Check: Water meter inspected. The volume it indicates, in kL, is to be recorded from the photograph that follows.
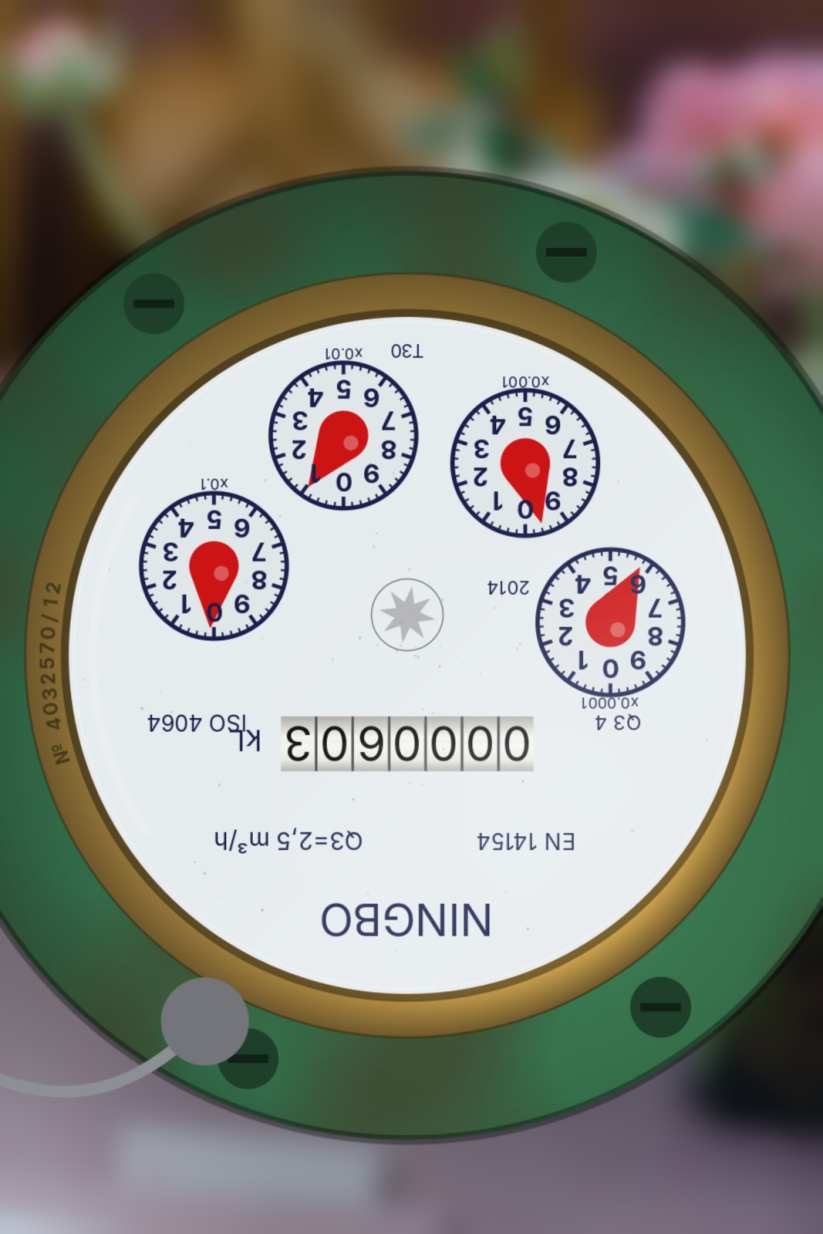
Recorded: 603.0095 kL
